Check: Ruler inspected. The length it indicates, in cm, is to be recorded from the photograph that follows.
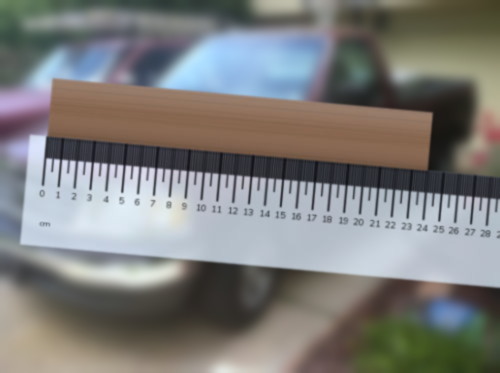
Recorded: 24 cm
